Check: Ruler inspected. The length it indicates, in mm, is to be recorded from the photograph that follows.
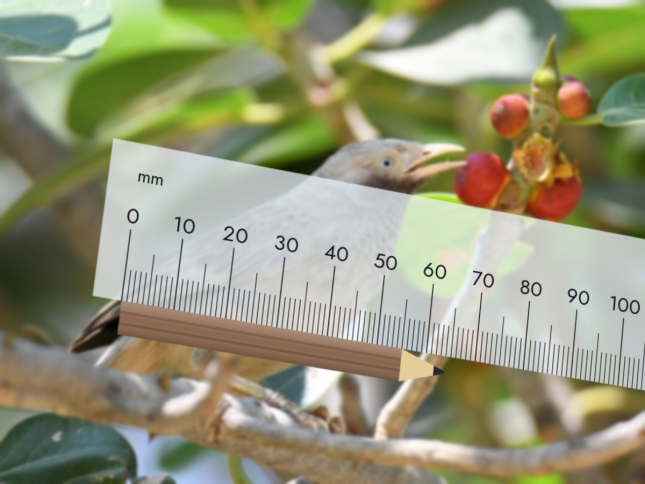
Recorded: 64 mm
